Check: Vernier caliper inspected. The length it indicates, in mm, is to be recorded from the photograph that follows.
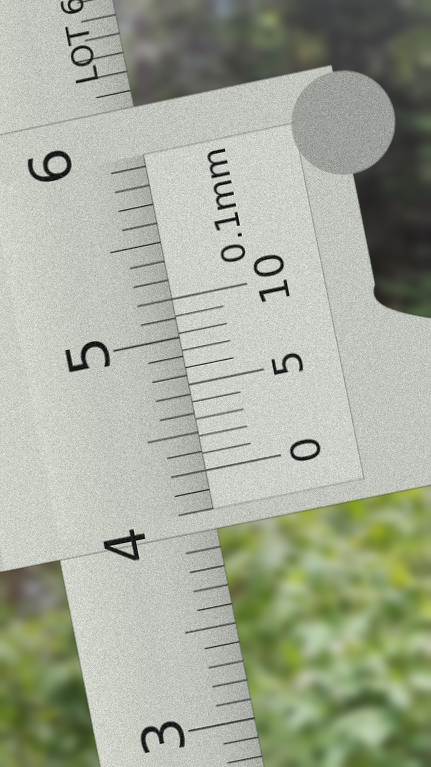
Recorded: 43.0 mm
